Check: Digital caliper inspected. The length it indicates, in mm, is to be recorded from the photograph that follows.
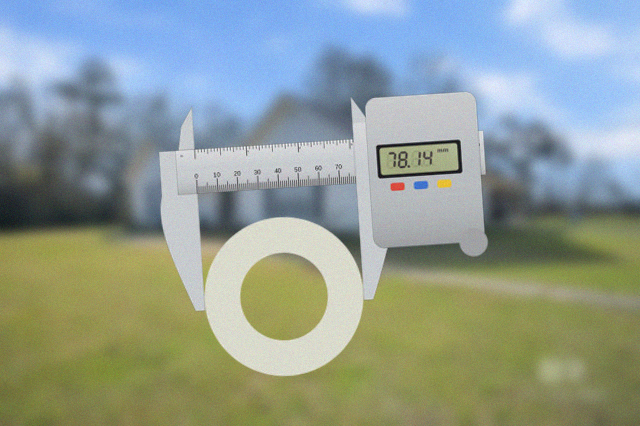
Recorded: 78.14 mm
